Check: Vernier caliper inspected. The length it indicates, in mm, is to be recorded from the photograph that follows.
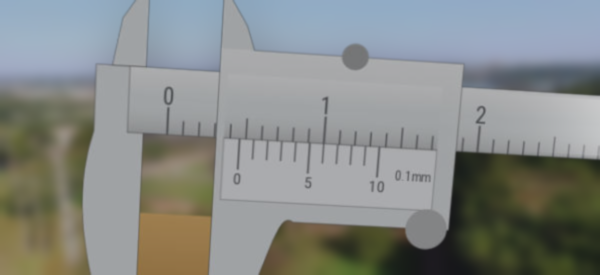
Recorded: 4.6 mm
